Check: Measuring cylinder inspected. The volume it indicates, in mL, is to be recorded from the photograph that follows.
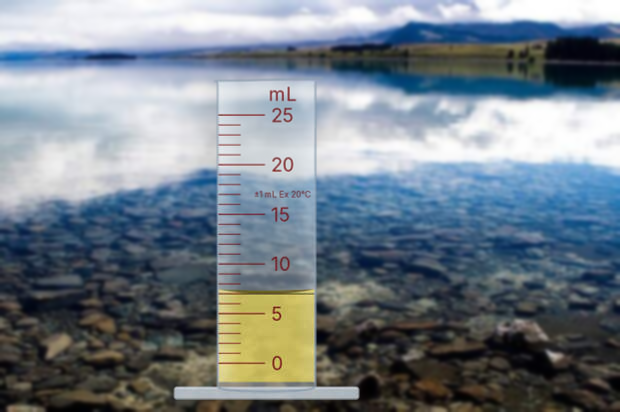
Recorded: 7 mL
